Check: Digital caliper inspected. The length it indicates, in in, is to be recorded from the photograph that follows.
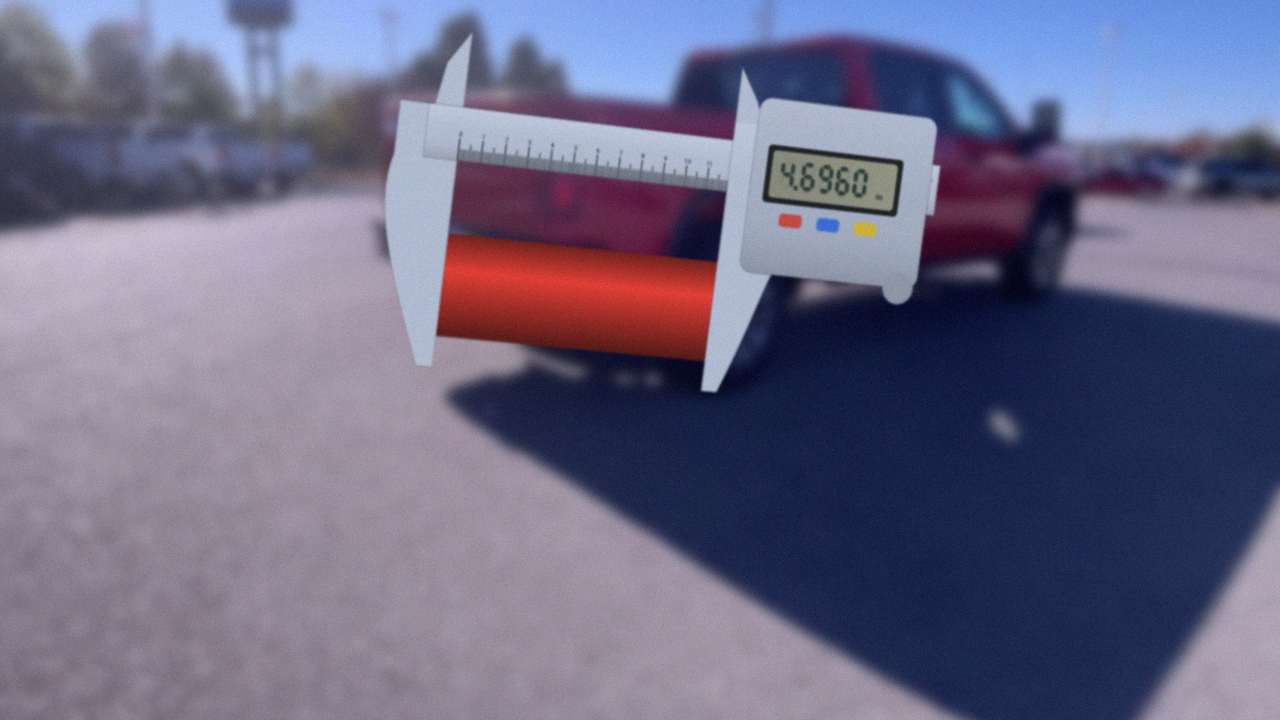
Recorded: 4.6960 in
